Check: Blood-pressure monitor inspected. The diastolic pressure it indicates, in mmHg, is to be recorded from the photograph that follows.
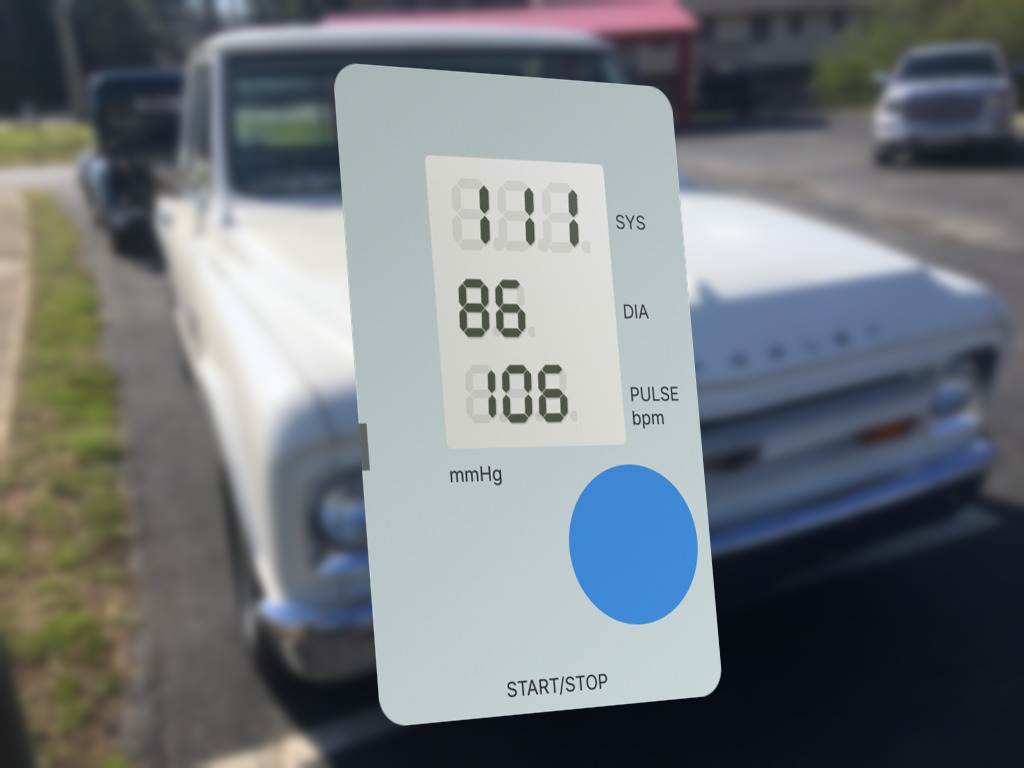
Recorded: 86 mmHg
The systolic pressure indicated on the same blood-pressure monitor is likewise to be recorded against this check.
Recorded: 111 mmHg
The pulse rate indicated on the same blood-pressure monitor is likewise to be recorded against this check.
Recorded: 106 bpm
